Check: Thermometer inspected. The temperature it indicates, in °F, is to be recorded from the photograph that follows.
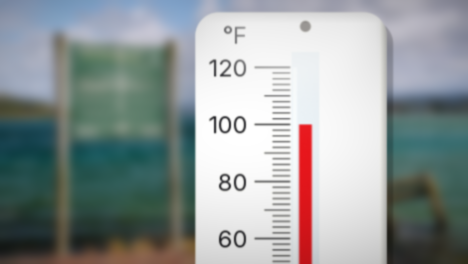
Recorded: 100 °F
